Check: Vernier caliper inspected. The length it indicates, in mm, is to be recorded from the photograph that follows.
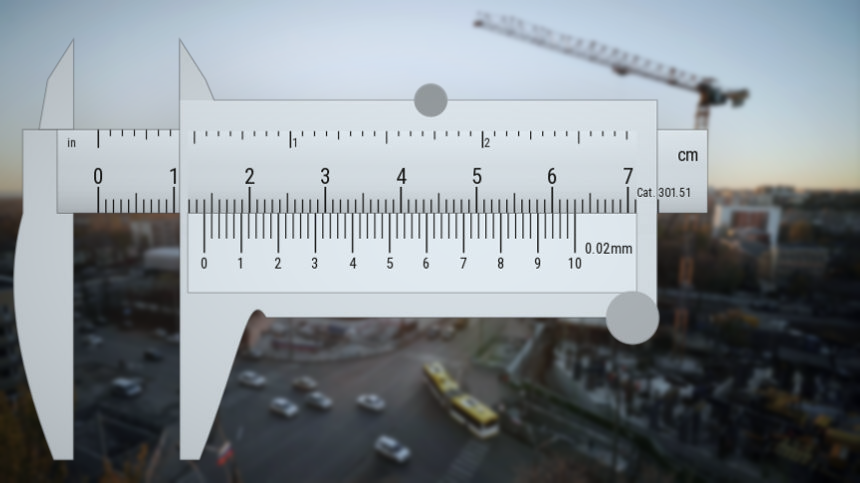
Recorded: 14.0 mm
